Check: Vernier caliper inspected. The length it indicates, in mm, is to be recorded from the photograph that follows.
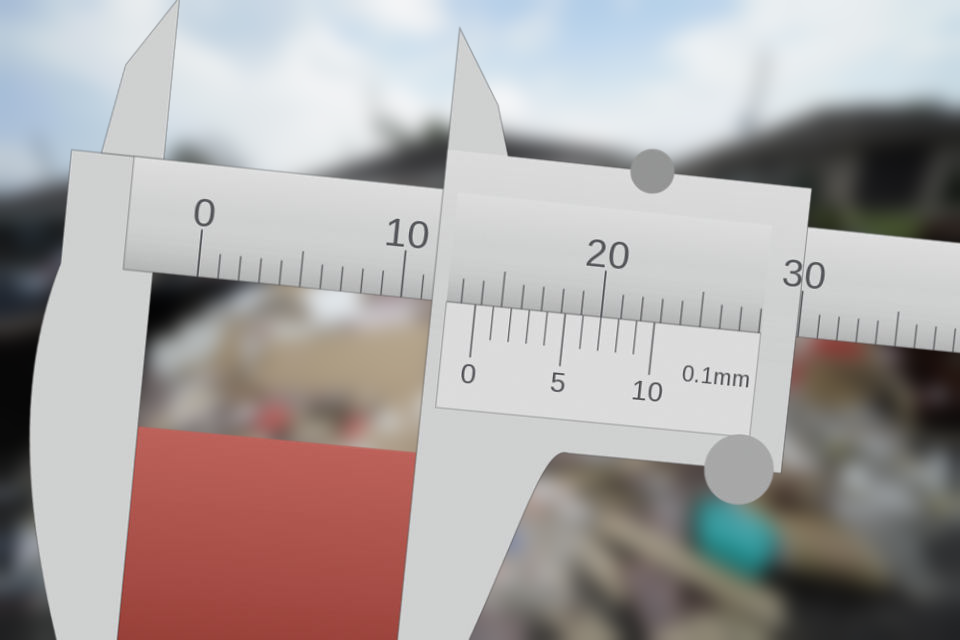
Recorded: 13.7 mm
